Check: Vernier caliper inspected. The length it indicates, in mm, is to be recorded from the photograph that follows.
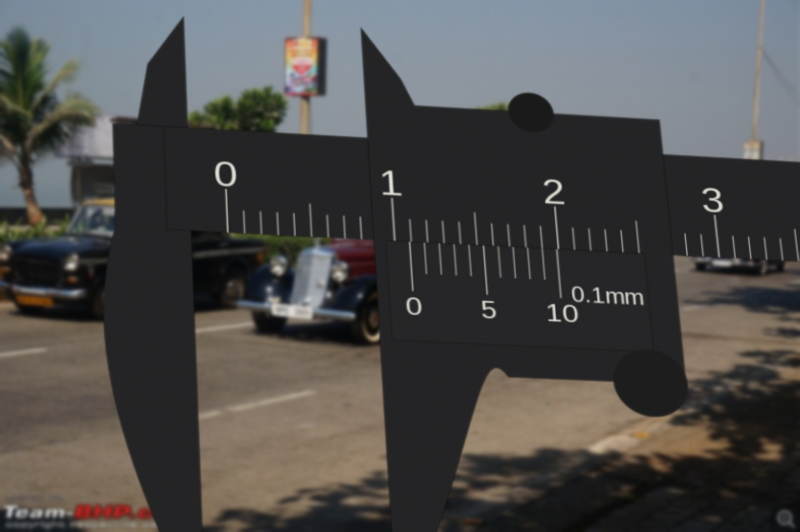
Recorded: 10.9 mm
